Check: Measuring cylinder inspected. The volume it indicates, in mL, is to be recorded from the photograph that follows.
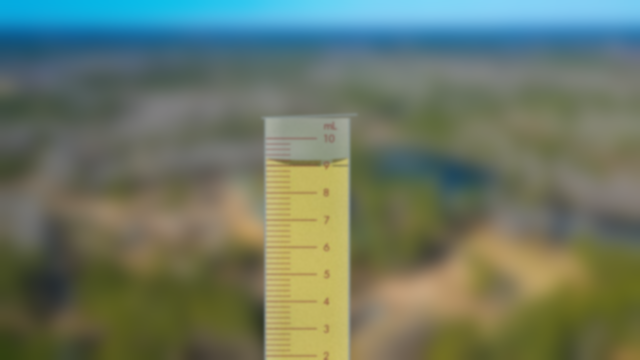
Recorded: 9 mL
